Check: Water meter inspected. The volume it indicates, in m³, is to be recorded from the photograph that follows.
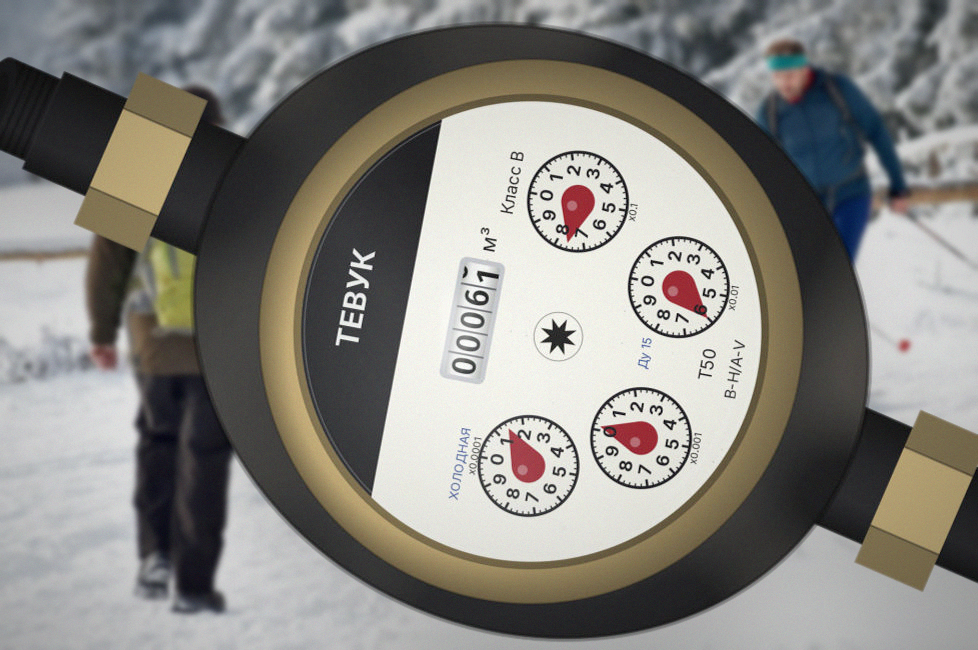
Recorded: 60.7601 m³
